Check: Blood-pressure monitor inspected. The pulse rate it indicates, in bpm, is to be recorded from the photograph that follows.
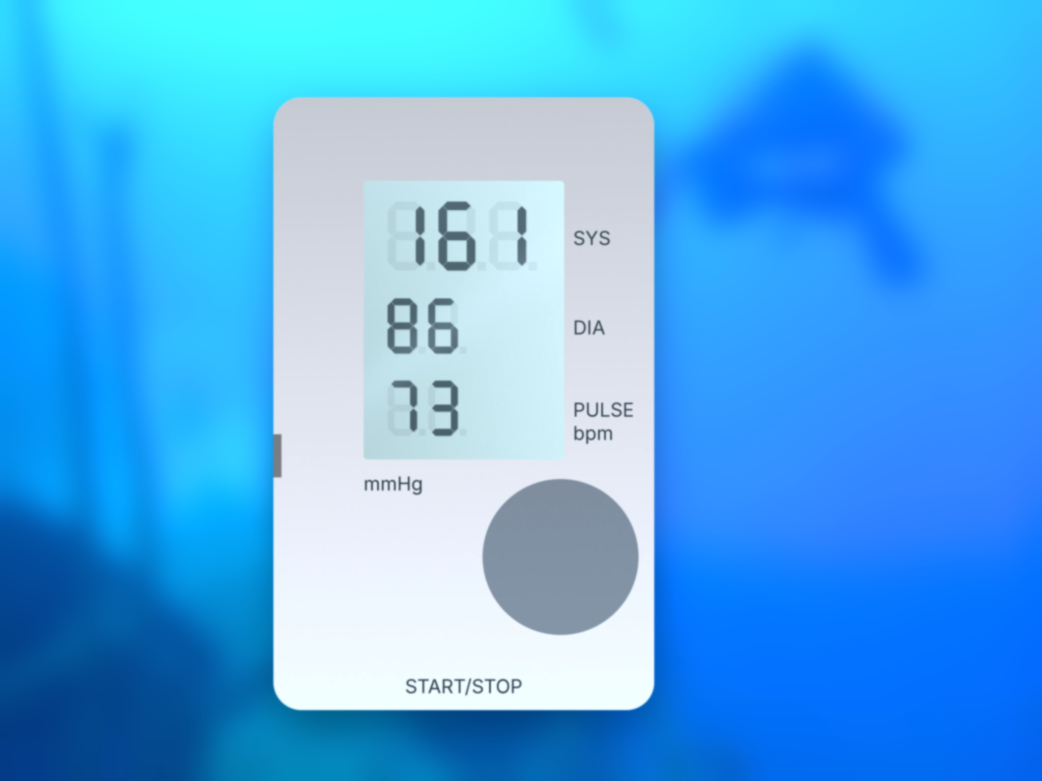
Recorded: 73 bpm
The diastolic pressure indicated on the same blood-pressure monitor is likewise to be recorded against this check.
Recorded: 86 mmHg
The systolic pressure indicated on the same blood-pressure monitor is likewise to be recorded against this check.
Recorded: 161 mmHg
